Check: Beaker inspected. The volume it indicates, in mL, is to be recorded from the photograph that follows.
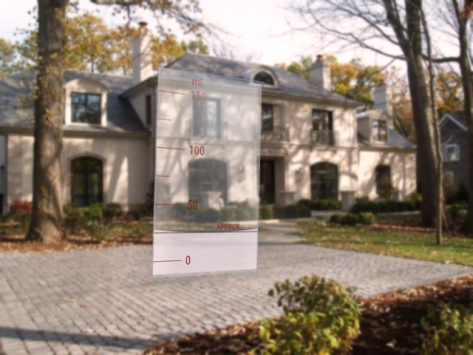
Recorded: 25 mL
